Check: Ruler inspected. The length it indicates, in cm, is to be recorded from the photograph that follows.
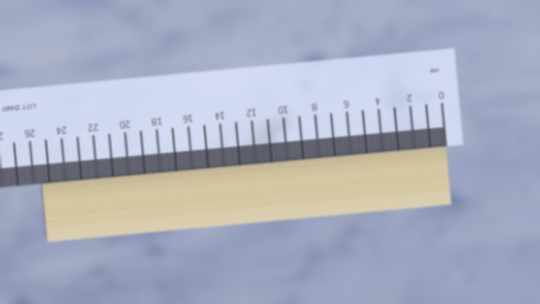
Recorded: 25.5 cm
